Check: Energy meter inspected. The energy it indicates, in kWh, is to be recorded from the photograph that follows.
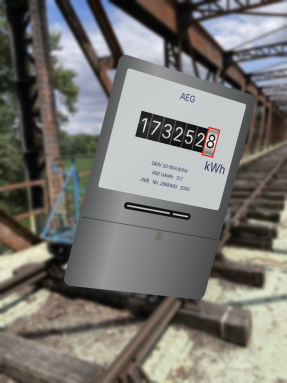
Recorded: 173252.8 kWh
